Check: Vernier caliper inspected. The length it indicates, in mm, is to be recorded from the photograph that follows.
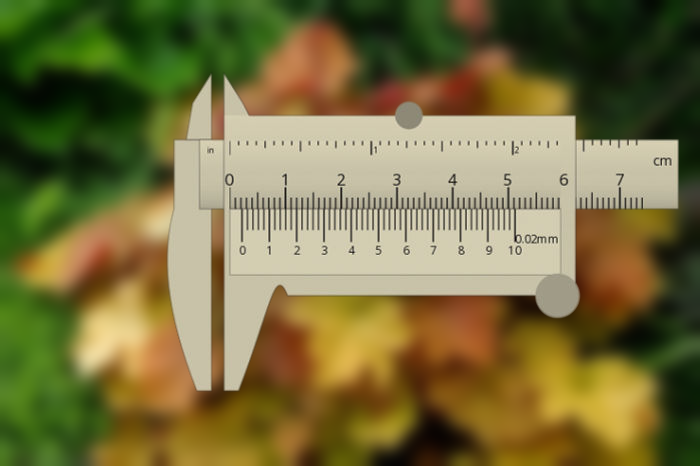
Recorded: 2.2 mm
